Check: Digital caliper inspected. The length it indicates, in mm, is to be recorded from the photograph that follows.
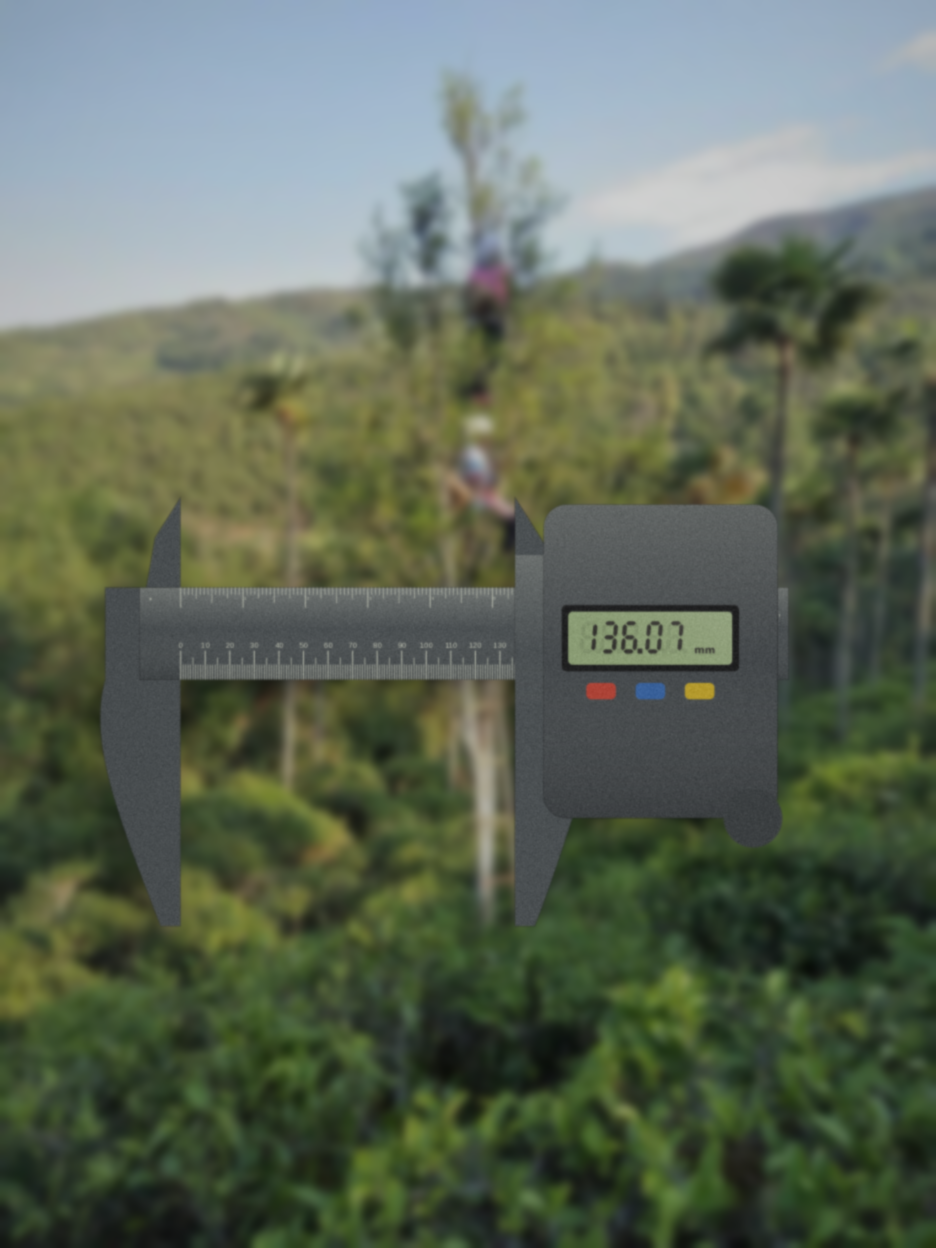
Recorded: 136.07 mm
